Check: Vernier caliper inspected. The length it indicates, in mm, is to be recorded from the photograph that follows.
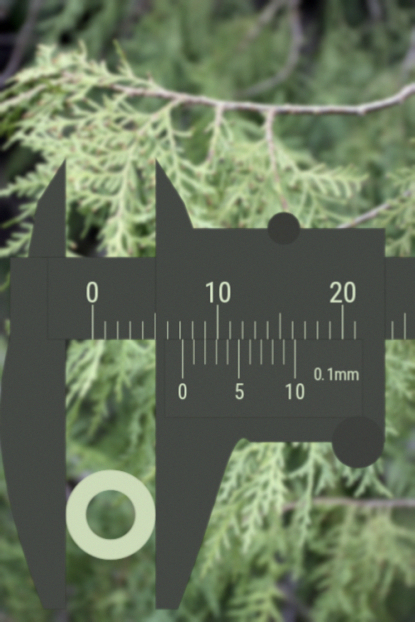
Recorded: 7.2 mm
